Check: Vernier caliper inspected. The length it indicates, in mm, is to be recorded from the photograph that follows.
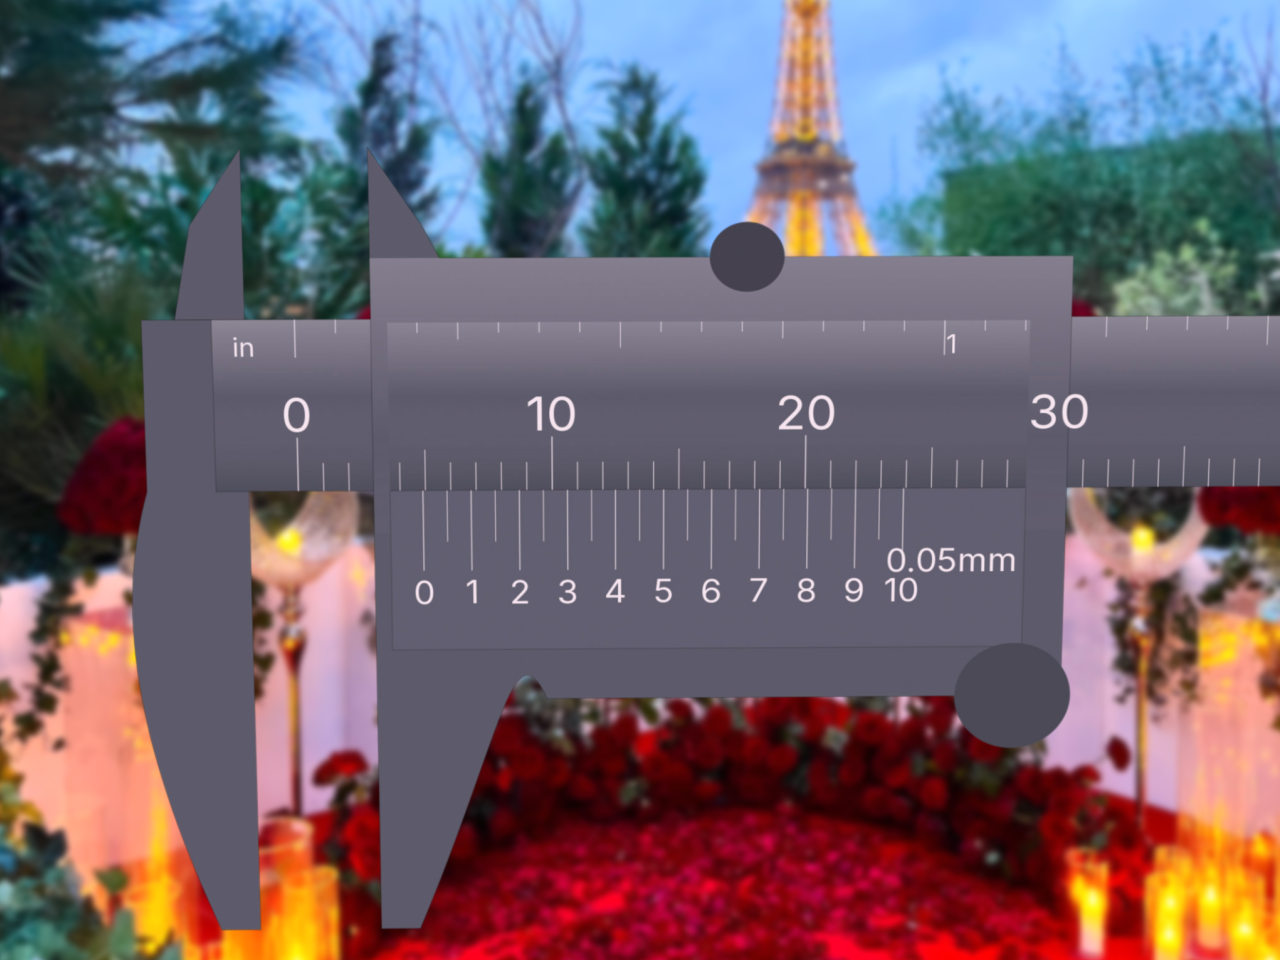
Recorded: 4.90 mm
